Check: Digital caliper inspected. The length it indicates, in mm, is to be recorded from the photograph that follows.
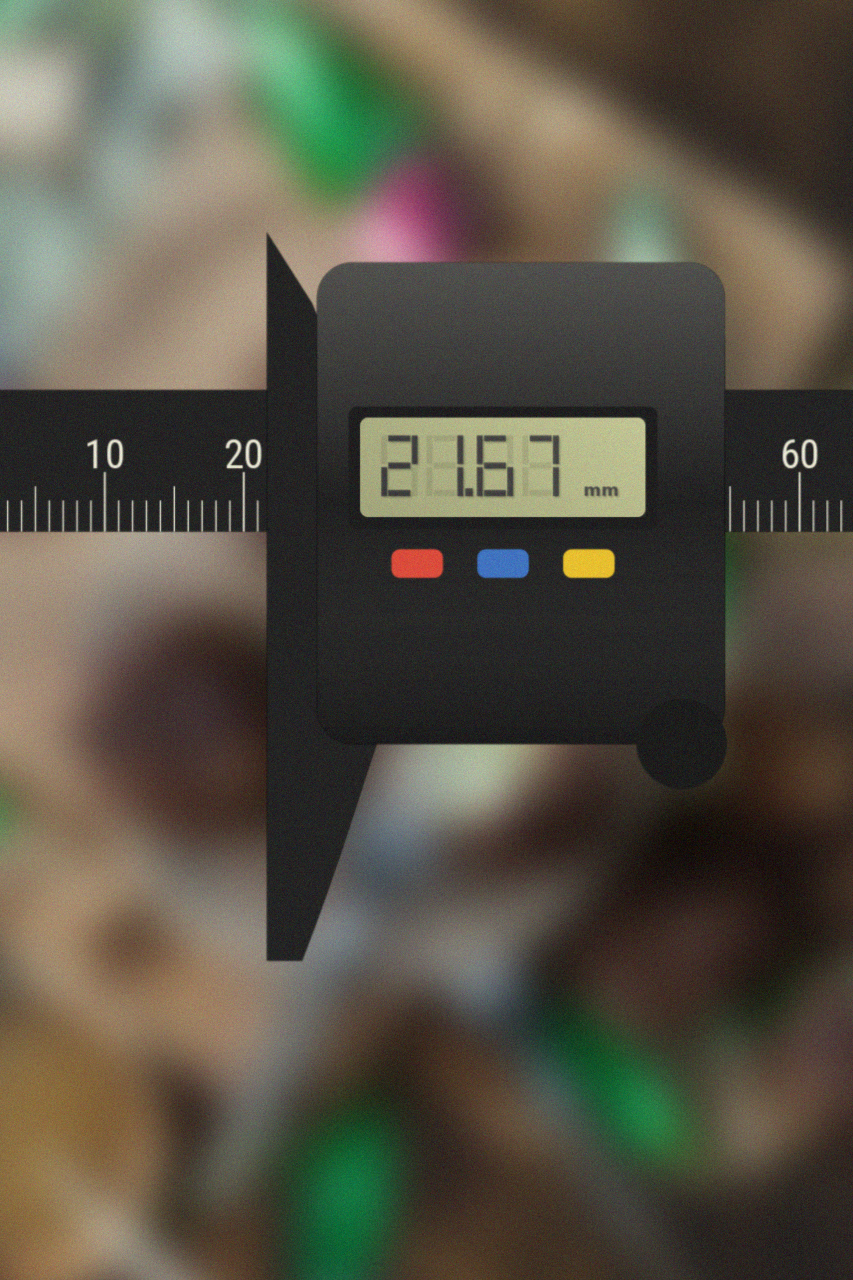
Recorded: 21.67 mm
